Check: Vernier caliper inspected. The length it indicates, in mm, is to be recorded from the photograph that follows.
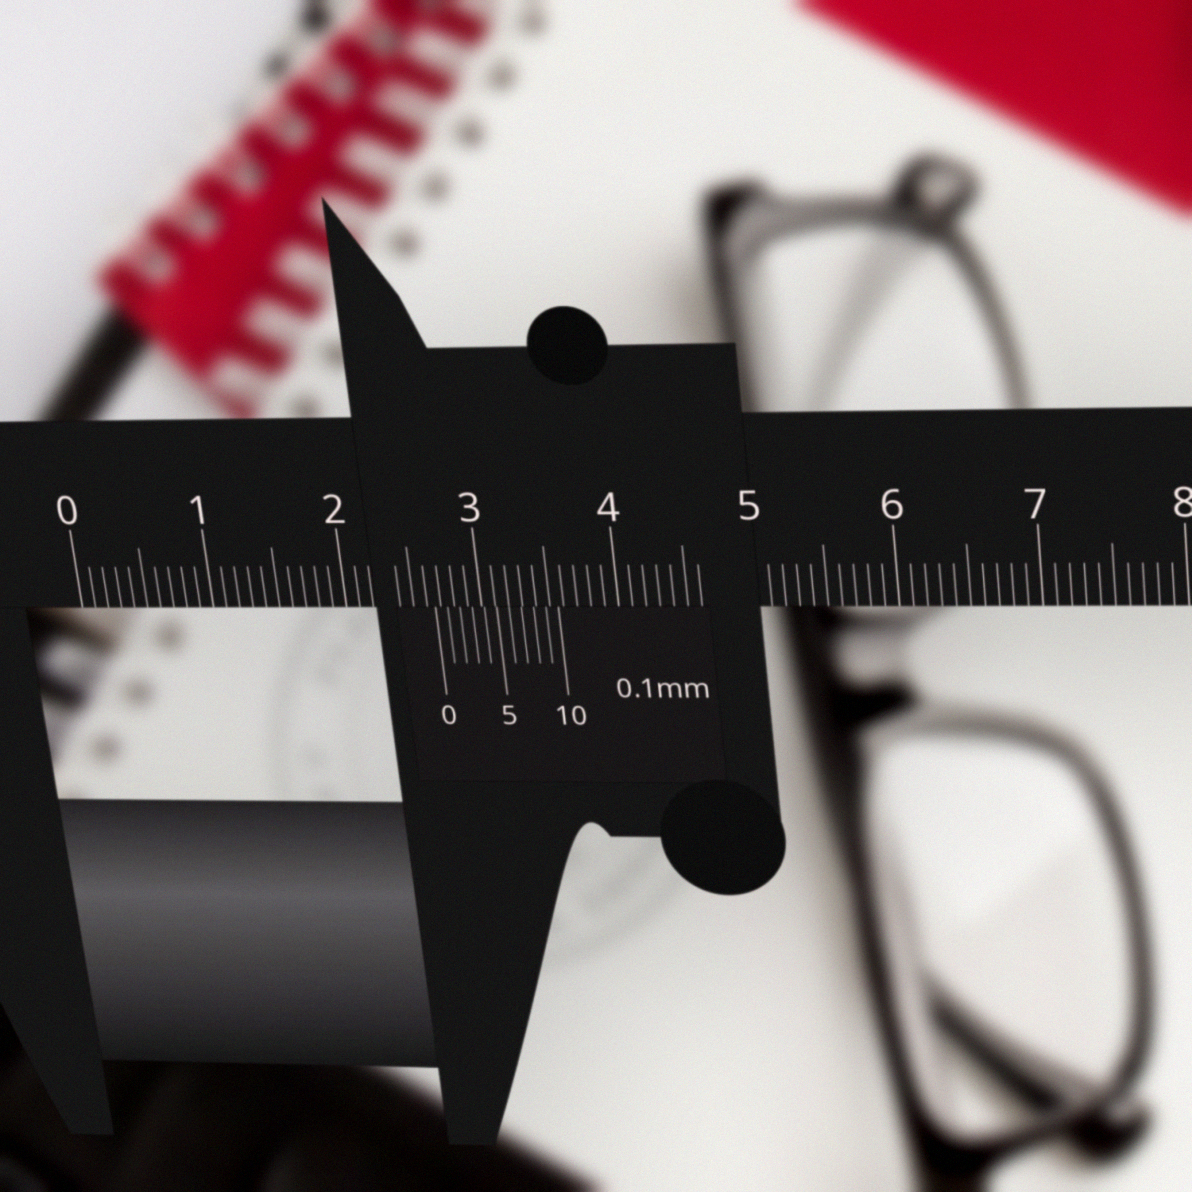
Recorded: 26.6 mm
